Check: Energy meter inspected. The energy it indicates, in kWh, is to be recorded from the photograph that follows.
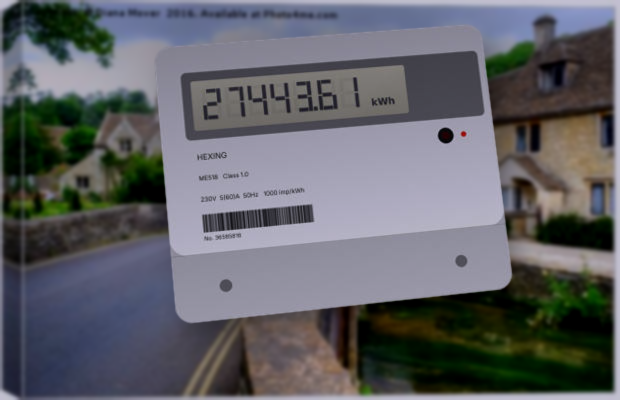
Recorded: 27443.61 kWh
